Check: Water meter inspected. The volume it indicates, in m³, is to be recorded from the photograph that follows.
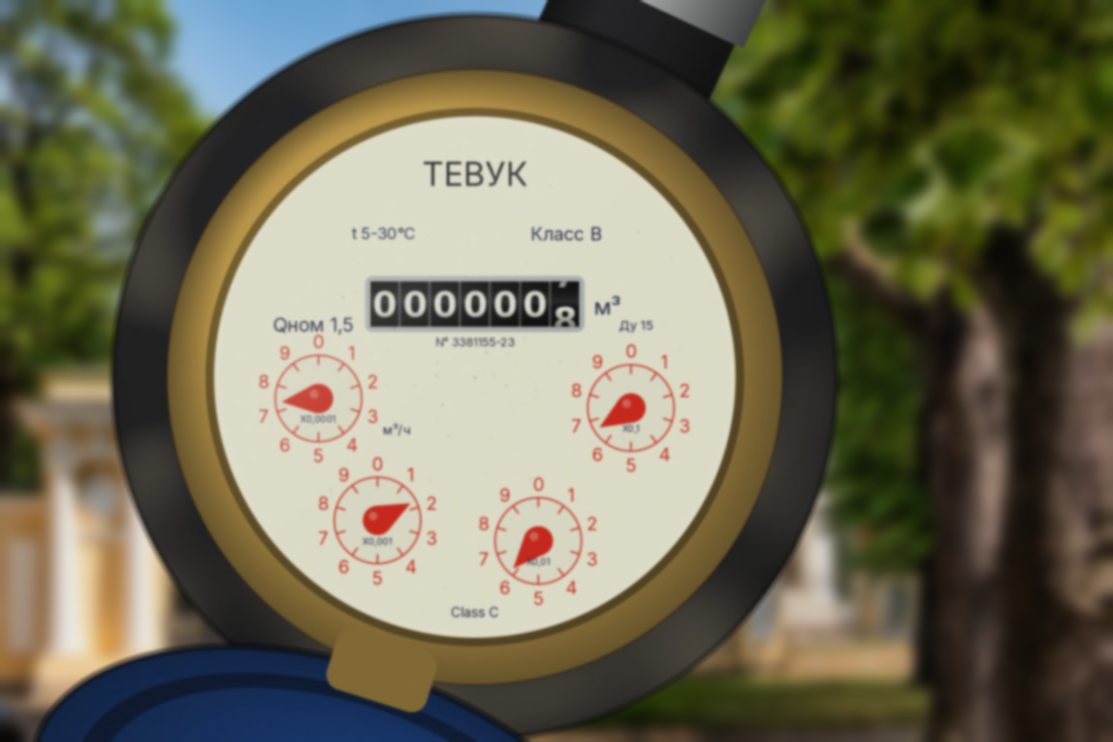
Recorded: 7.6617 m³
